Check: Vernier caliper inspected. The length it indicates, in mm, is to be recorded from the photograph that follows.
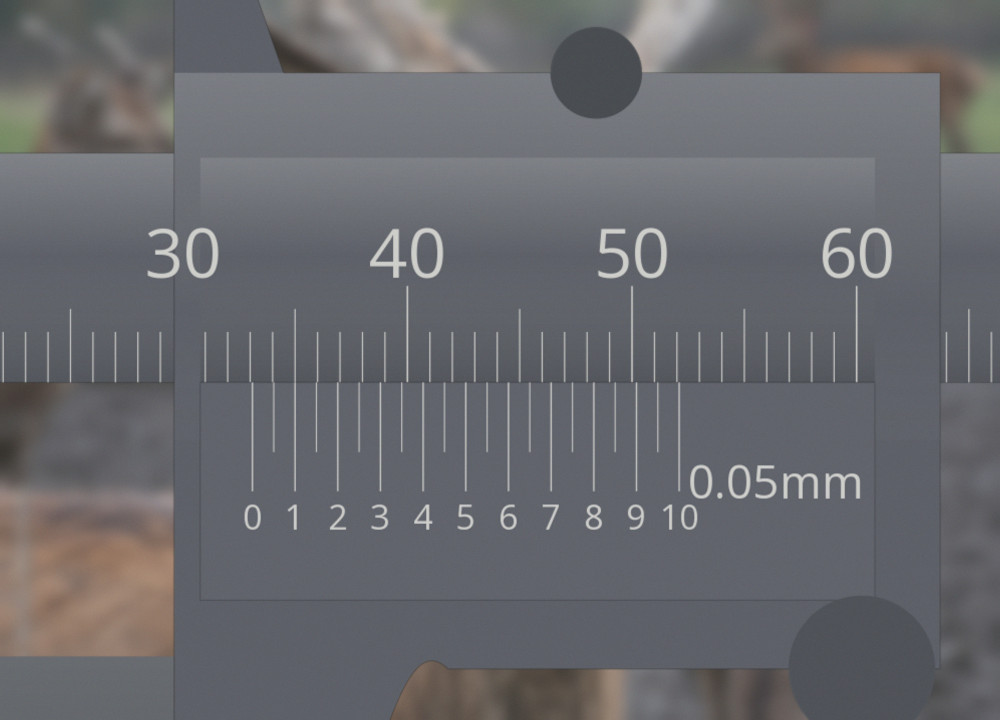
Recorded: 33.1 mm
